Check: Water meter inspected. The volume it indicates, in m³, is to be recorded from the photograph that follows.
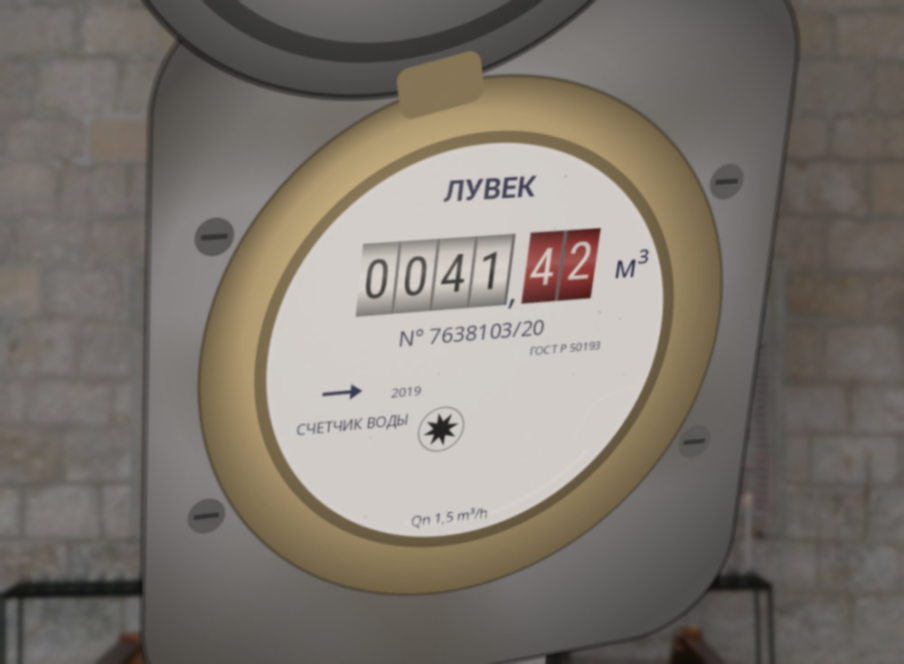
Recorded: 41.42 m³
